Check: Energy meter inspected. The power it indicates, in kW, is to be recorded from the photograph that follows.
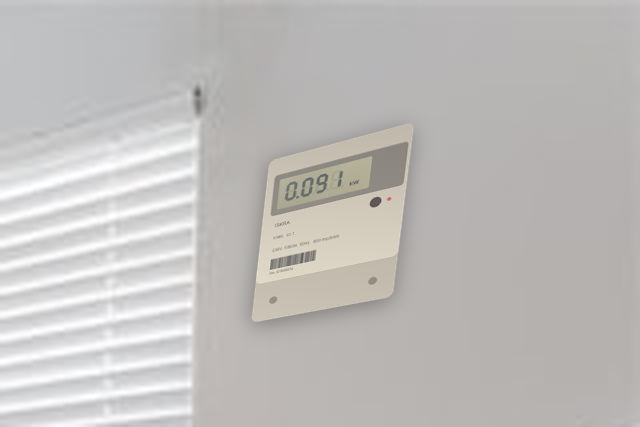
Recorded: 0.091 kW
